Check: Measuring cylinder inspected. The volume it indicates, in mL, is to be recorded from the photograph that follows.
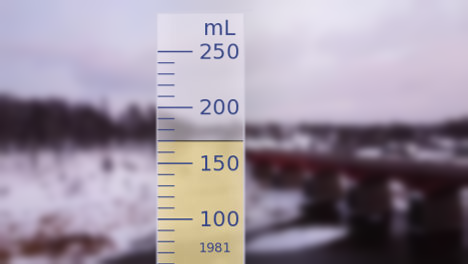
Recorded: 170 mL
